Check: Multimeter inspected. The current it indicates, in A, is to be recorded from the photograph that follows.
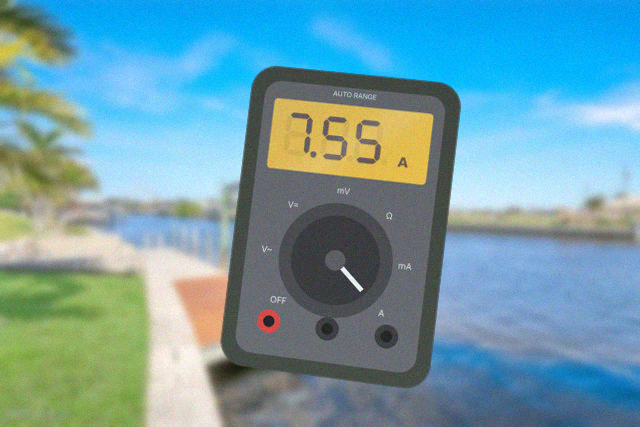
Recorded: 7.55 A
